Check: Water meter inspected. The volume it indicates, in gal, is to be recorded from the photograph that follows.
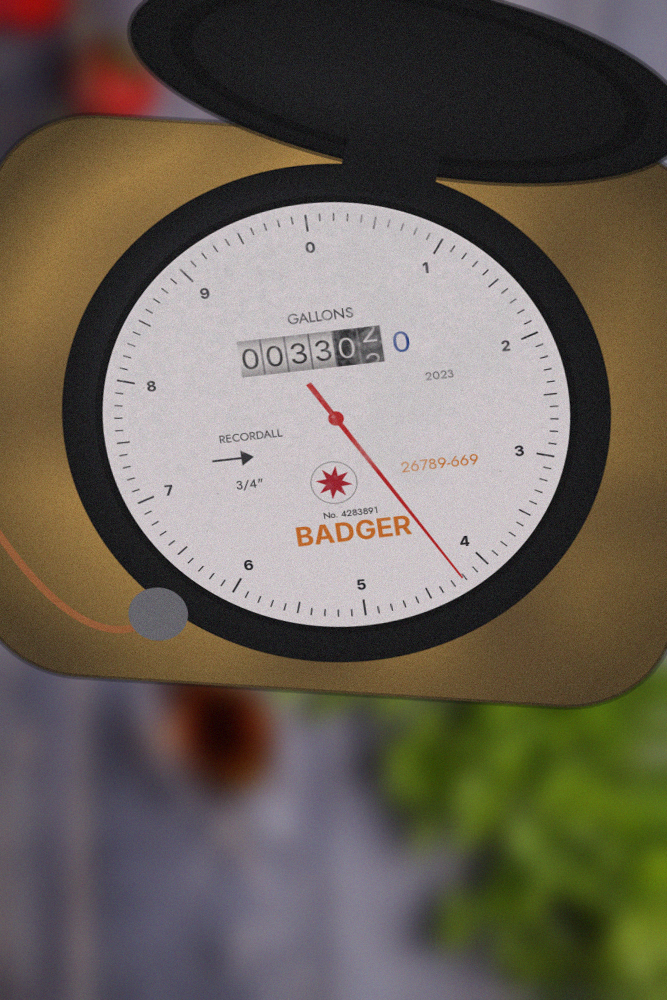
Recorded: 33024.2 gal
